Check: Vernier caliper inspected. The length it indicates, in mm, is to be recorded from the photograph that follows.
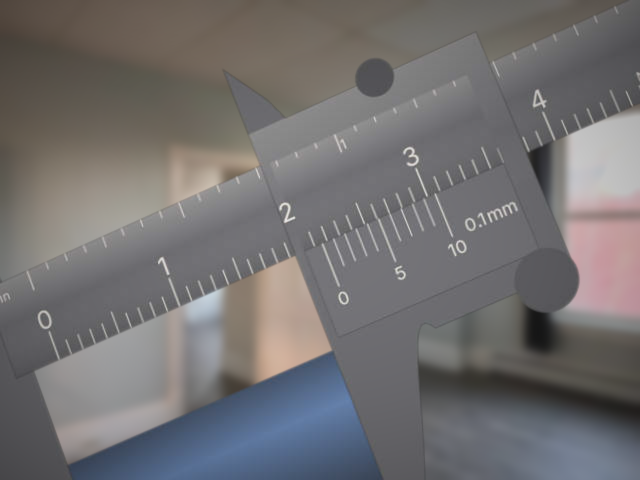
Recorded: 21.6 mm
